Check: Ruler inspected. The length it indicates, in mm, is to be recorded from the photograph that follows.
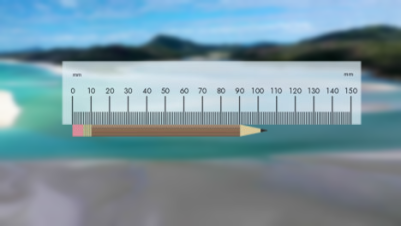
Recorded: 105 mm
